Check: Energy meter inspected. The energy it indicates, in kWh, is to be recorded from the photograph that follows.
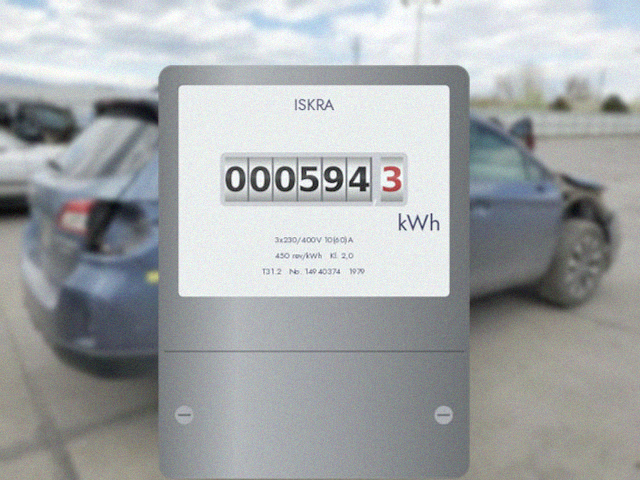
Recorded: 594.3 kWh
